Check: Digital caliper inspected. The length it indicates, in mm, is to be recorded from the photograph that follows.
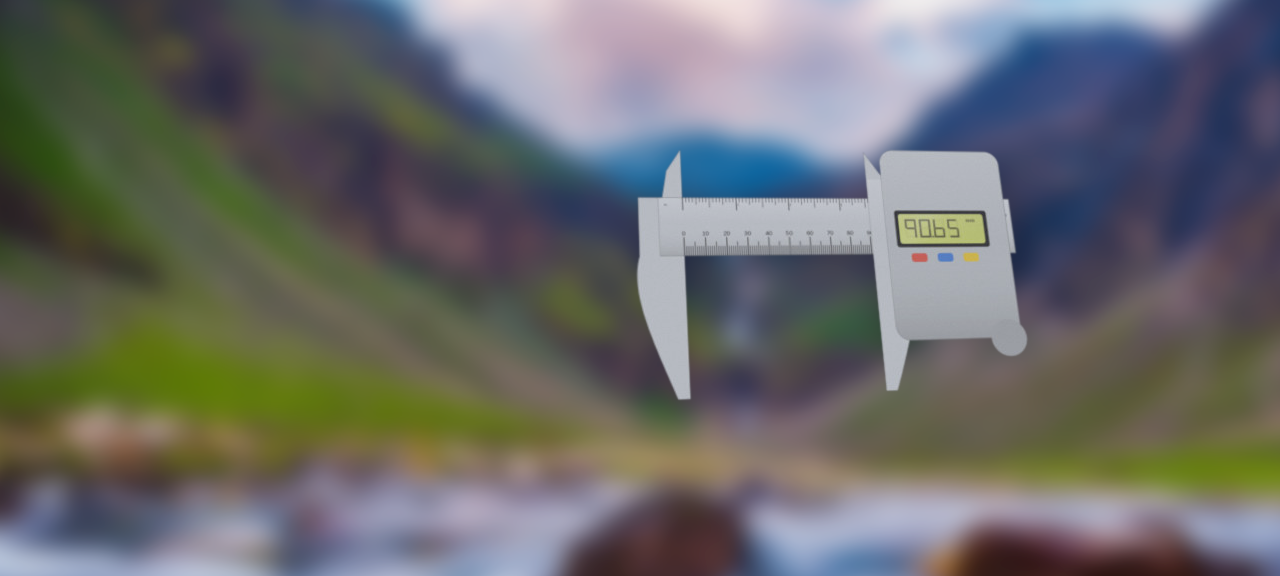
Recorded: 90.65 mm
